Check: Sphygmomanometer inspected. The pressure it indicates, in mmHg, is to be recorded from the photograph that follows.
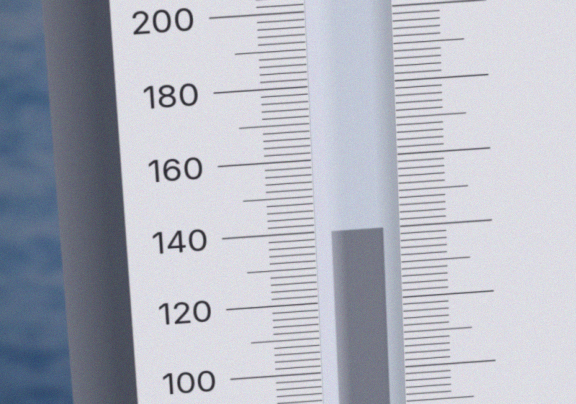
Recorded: 140 mmHg
